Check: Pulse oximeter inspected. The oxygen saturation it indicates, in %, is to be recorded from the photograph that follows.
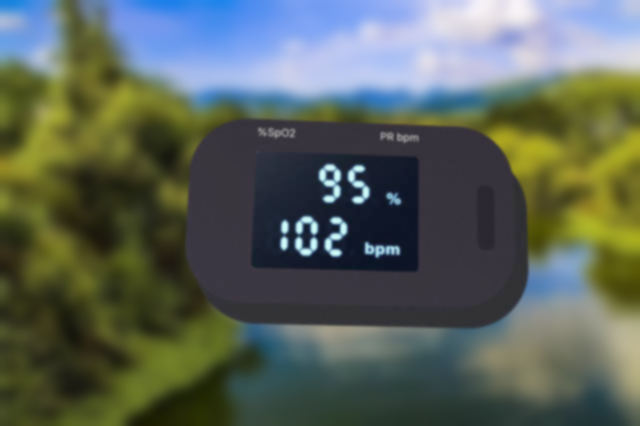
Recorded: 95 %
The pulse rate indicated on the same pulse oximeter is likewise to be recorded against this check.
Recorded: 102 bpm
